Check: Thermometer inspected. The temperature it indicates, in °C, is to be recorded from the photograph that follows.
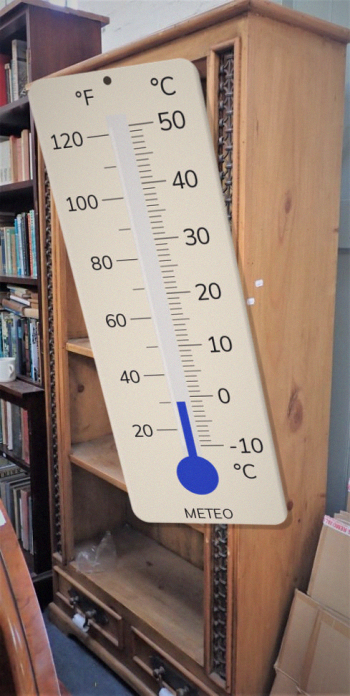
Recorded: -1 °C
